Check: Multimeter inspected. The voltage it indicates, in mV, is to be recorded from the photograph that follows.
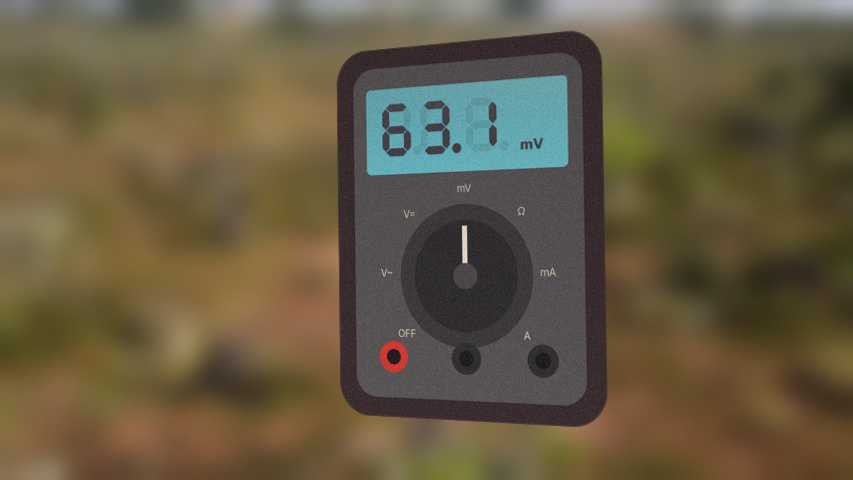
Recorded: 63.1 mV
